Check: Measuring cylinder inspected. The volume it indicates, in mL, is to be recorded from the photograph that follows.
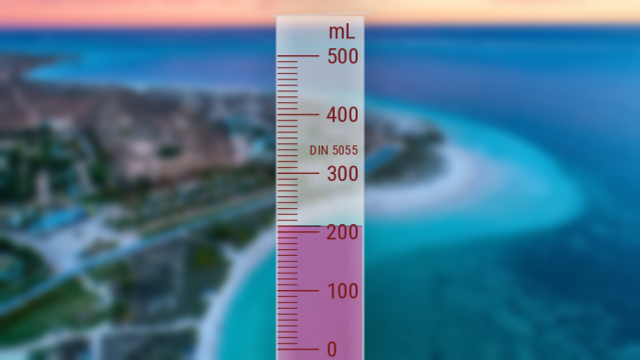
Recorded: 210 mL
